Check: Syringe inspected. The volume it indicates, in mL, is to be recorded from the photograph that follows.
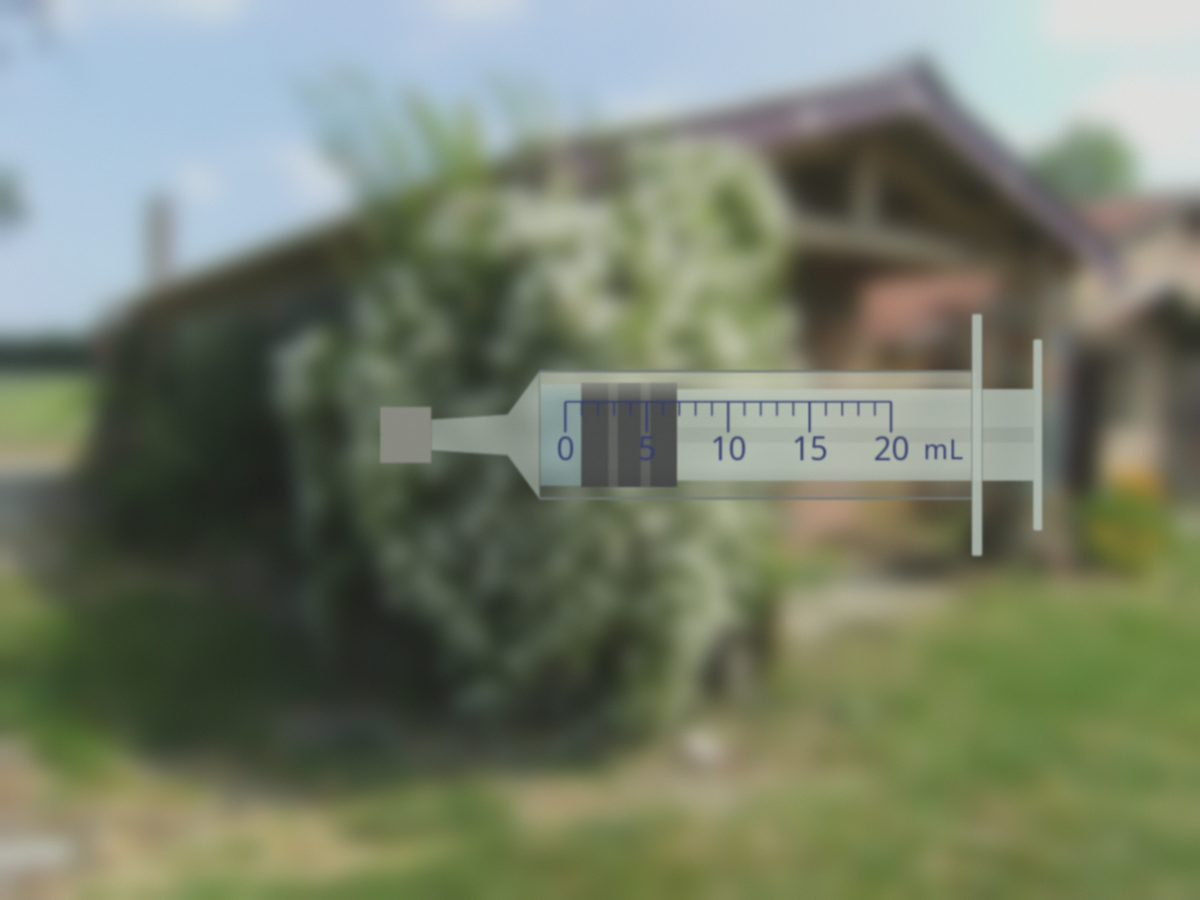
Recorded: 1 mL
